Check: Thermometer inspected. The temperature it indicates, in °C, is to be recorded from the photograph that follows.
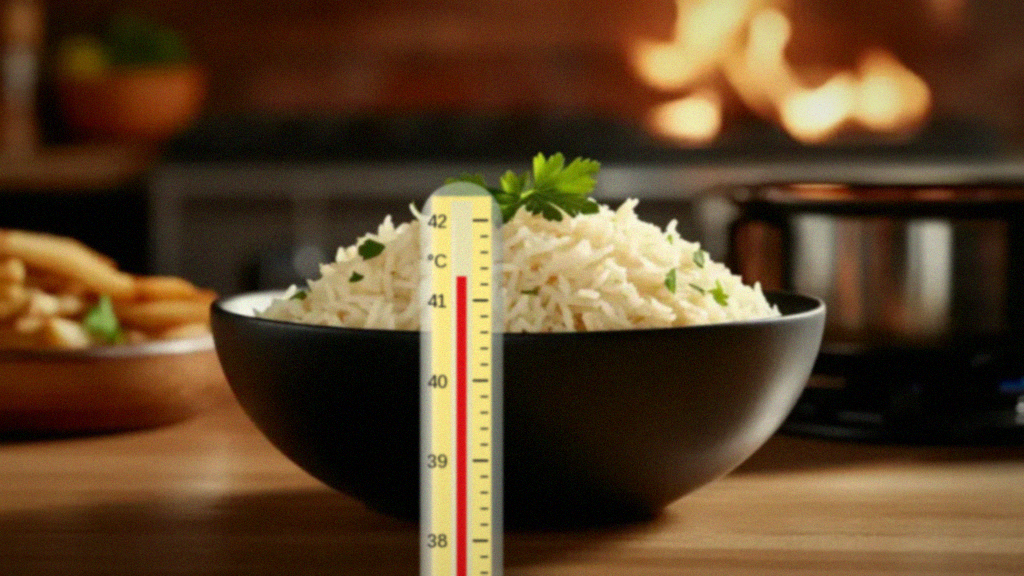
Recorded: 41.3 °C
